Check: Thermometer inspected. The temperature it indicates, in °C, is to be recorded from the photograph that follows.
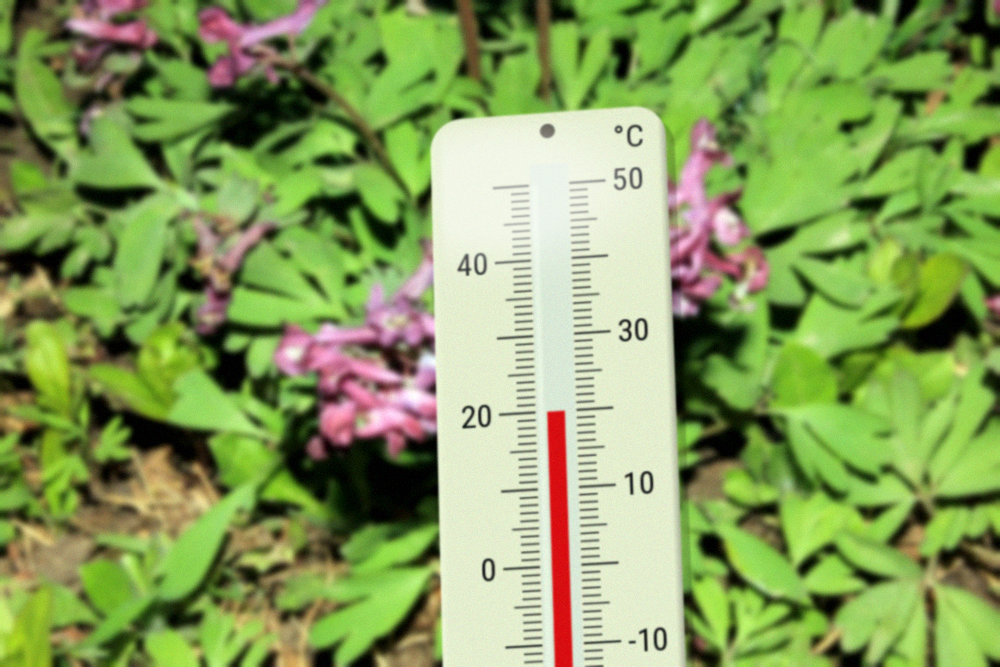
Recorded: 20 °C
